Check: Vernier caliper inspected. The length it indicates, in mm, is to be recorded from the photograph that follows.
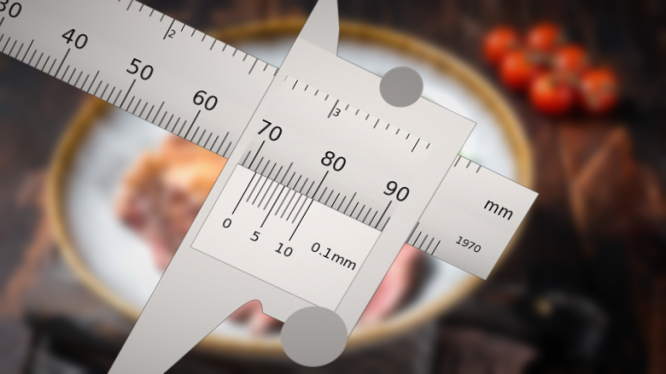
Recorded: 71.2 mm
